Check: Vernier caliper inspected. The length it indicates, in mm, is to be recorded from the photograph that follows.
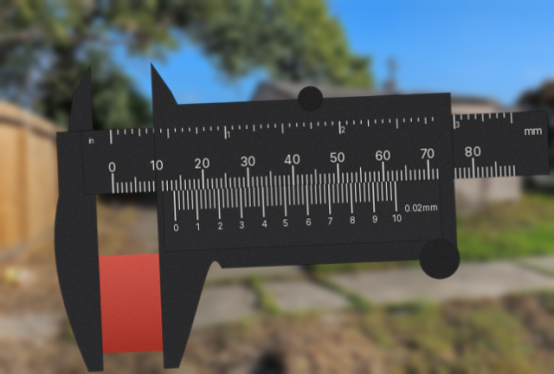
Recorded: 13.5 mm
